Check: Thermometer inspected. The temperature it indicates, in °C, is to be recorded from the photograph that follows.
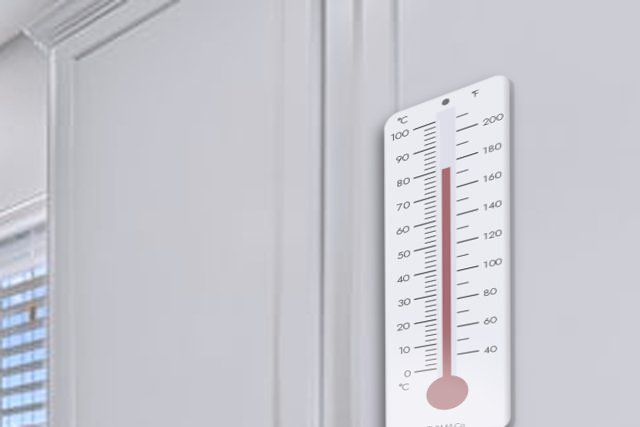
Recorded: 80 °C
